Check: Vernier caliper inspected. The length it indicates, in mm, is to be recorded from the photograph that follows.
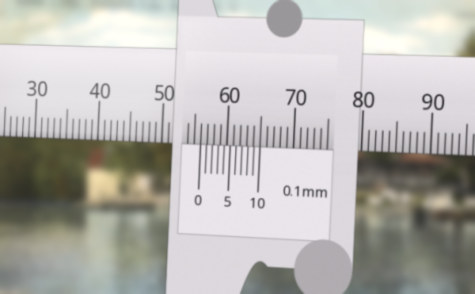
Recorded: 56.0 mm
